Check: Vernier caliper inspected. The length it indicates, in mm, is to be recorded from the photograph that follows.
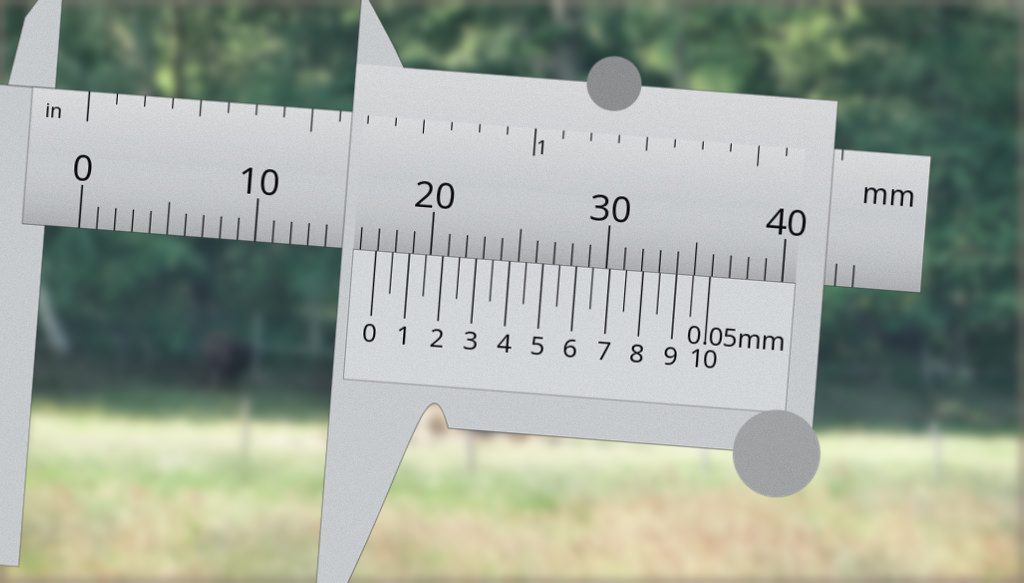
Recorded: 16.9 mm
